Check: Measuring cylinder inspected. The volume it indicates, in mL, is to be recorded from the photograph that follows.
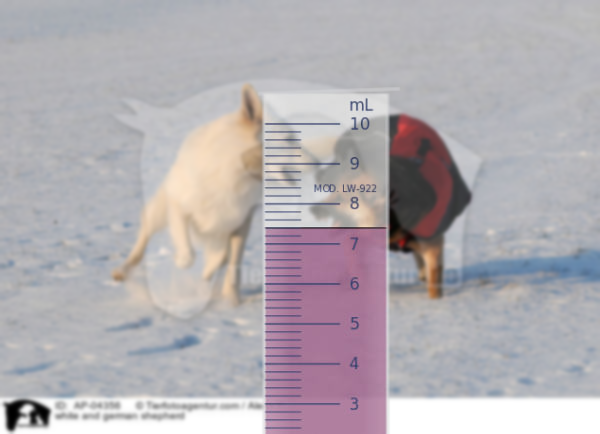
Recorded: 7.4 mL
